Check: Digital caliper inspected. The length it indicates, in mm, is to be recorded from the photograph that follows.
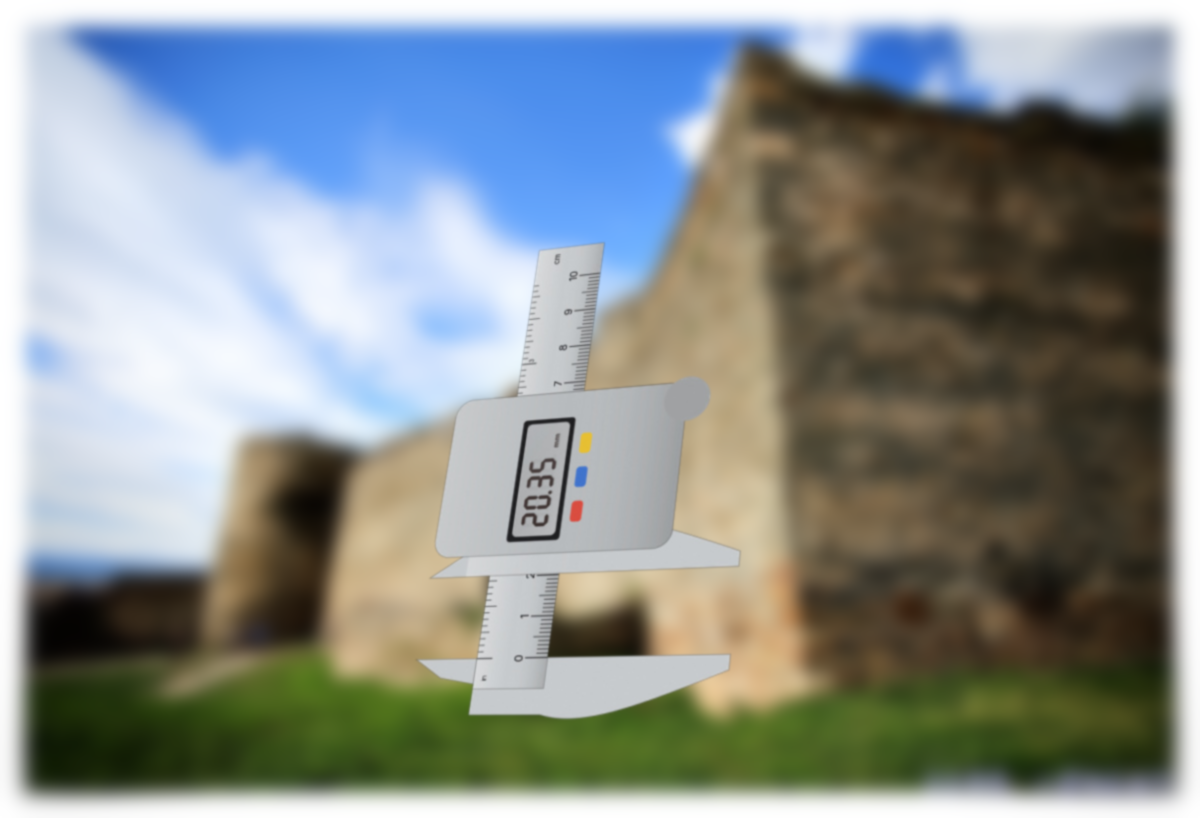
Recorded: 20.35 mm
